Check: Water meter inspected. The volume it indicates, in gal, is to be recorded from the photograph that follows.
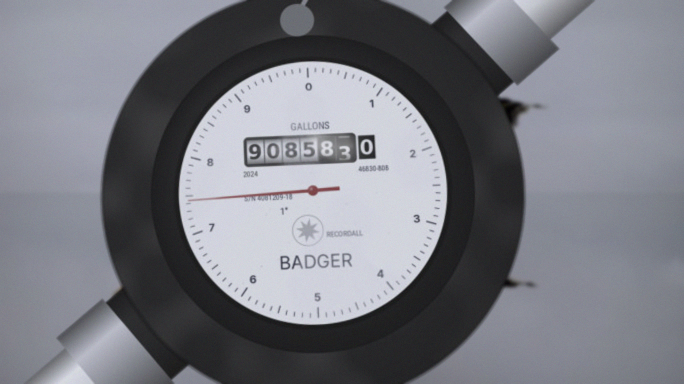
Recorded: 9085827.4 gal
